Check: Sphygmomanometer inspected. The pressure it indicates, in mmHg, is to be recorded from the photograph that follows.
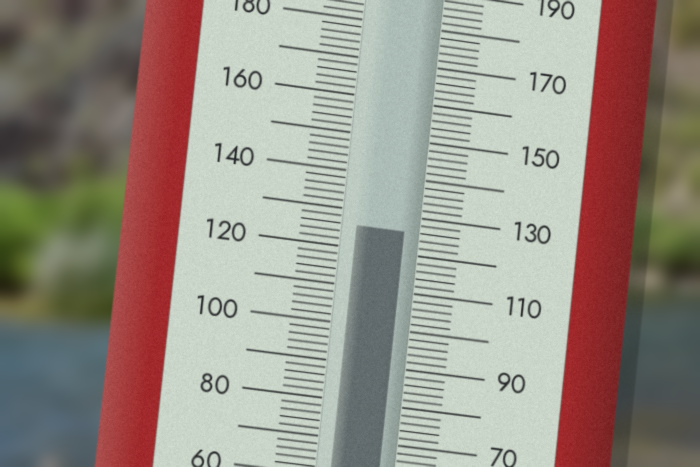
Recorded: 126 mmHg
